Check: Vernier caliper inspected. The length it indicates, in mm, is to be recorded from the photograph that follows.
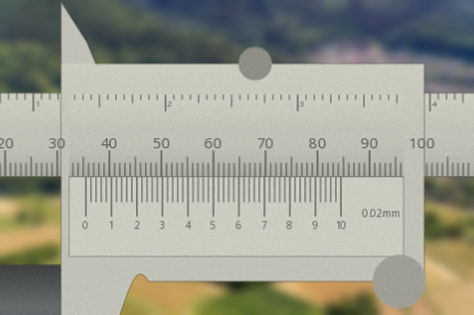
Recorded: 35.5 mm
